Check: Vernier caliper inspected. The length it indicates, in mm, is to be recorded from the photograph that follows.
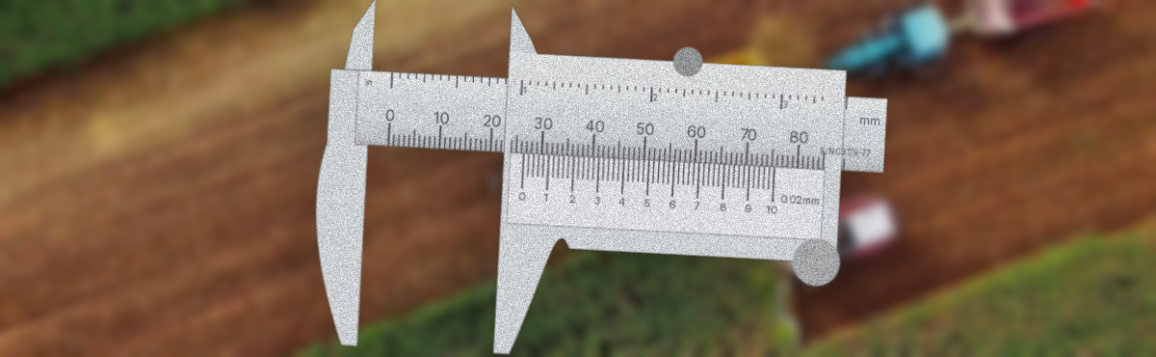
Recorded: 26.5 mm
